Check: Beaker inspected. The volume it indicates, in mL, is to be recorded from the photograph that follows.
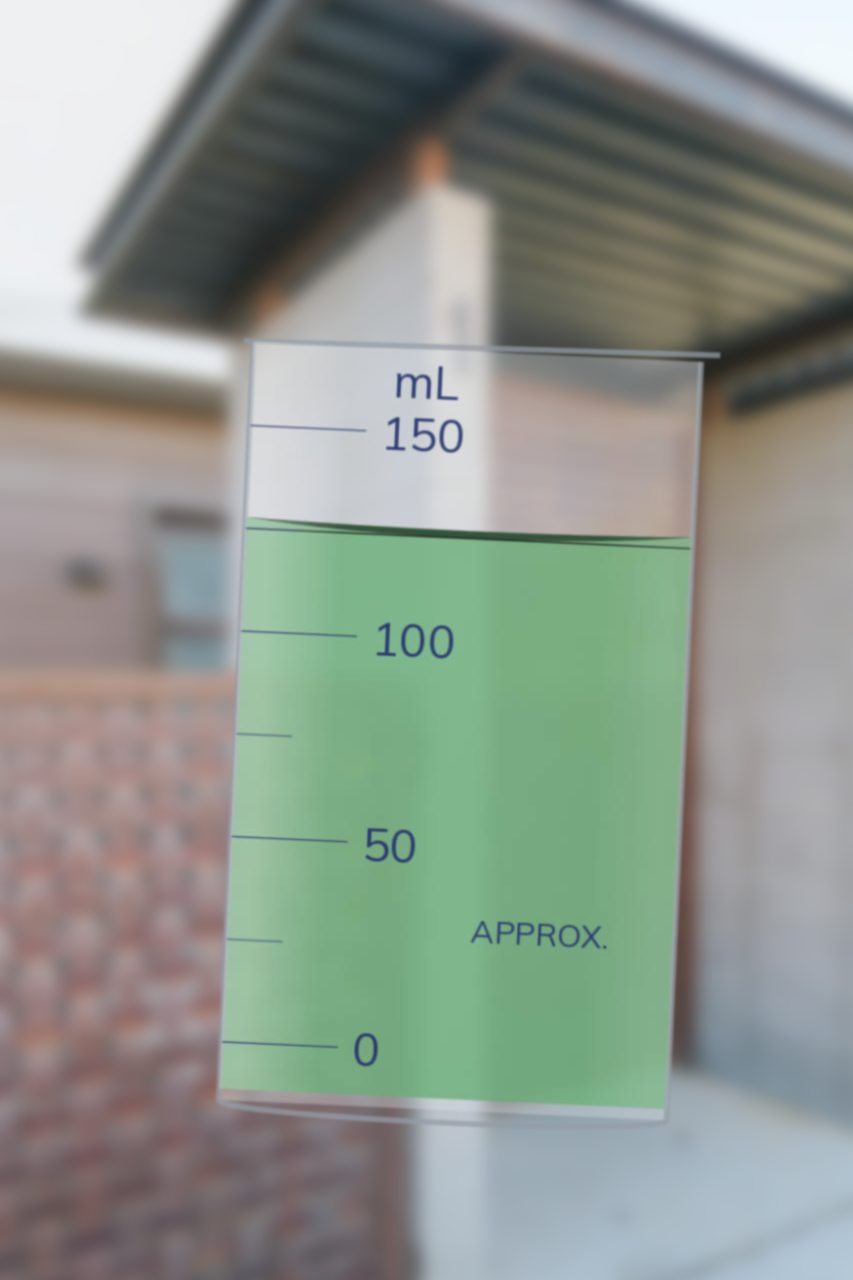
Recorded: 125 mL
